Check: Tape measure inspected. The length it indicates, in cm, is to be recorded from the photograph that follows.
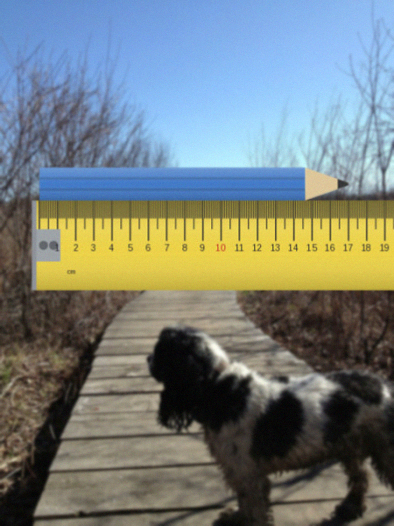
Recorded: 17 cm
